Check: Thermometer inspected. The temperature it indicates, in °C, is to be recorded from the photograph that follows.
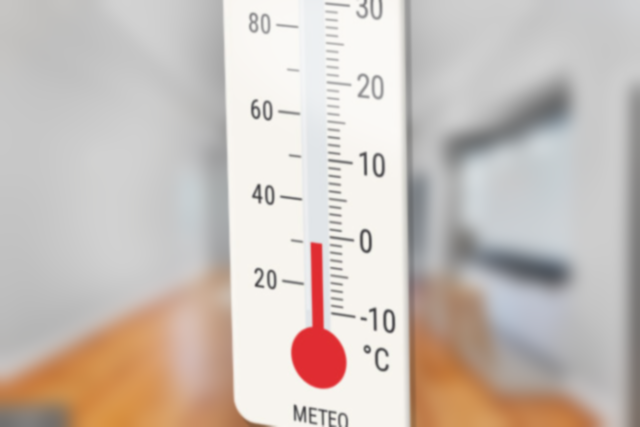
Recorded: -1 °C
